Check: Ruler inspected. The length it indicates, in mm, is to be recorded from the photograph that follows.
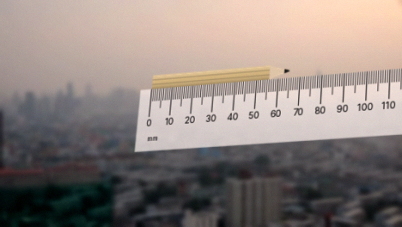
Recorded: 65 mm
